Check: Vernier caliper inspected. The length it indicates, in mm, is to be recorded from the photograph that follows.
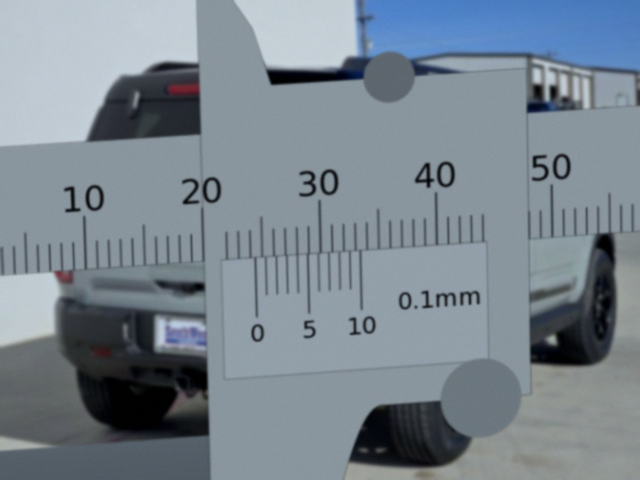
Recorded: 24.4 mm
